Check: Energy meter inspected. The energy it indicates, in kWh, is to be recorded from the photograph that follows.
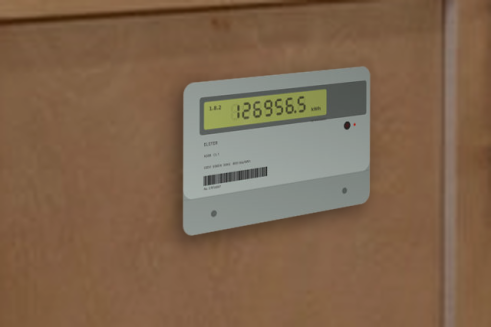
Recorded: 126956.5 kWh
